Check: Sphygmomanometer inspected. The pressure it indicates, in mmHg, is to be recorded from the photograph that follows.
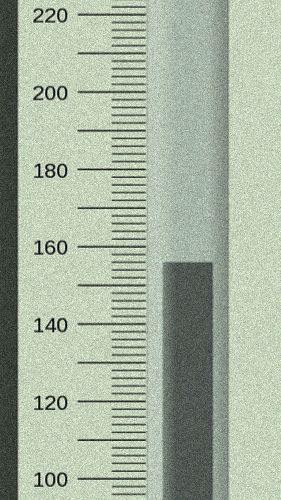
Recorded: 156 mmHg
